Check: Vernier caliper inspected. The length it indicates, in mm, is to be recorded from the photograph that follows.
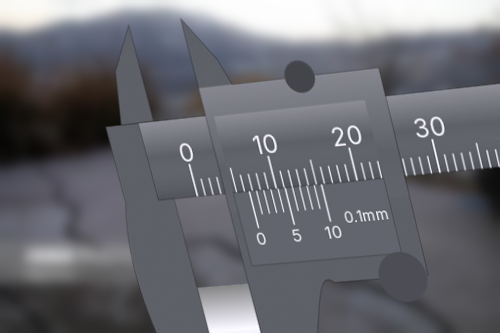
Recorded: 6.6 mm
